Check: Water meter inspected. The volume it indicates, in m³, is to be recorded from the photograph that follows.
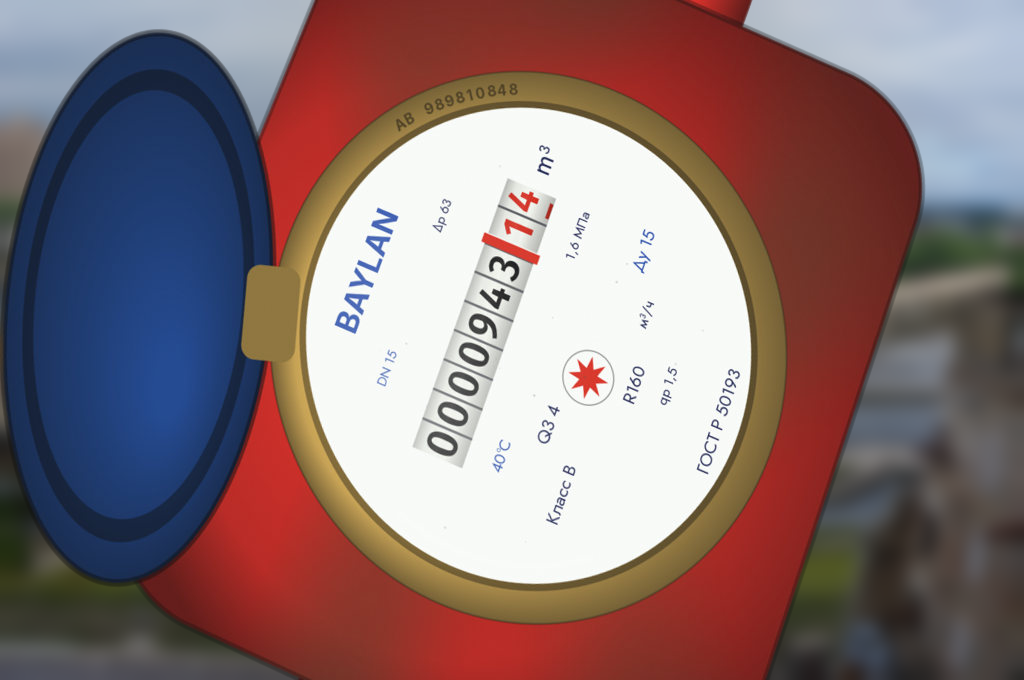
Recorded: 943.14 m³
